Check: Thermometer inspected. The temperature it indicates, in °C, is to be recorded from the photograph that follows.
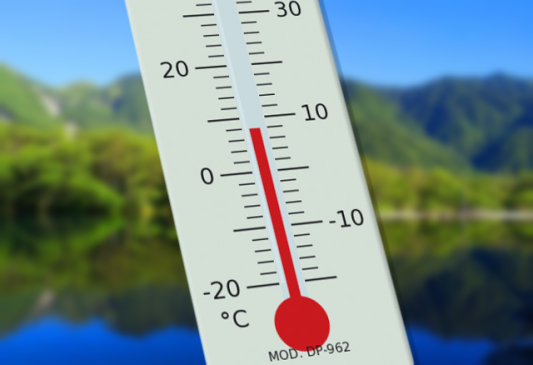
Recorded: 8 °C
